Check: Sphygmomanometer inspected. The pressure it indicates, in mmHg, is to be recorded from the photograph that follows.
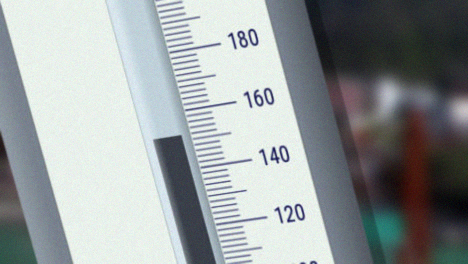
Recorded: 152 mmHg
